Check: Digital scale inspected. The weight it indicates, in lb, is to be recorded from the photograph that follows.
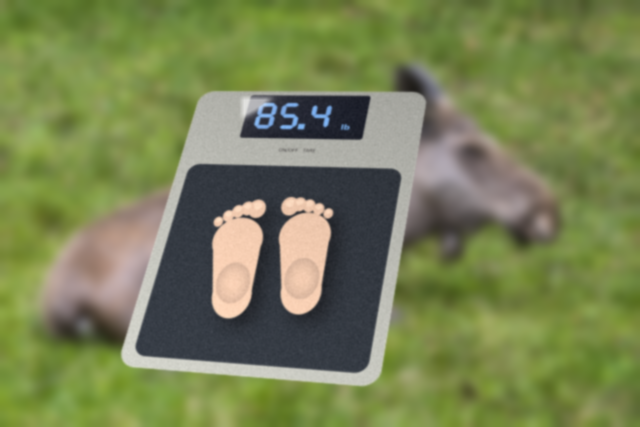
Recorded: 85.4 lb
